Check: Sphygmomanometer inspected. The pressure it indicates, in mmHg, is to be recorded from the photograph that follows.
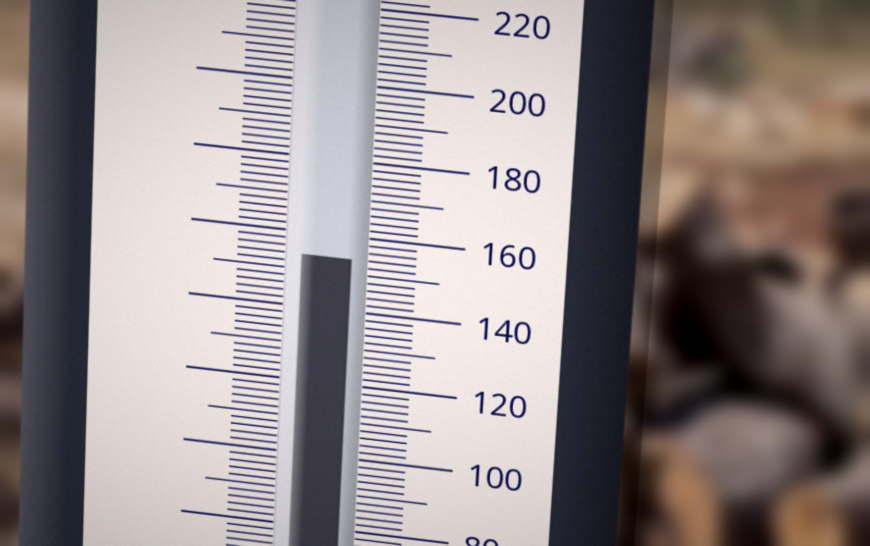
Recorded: 154 mmHg
